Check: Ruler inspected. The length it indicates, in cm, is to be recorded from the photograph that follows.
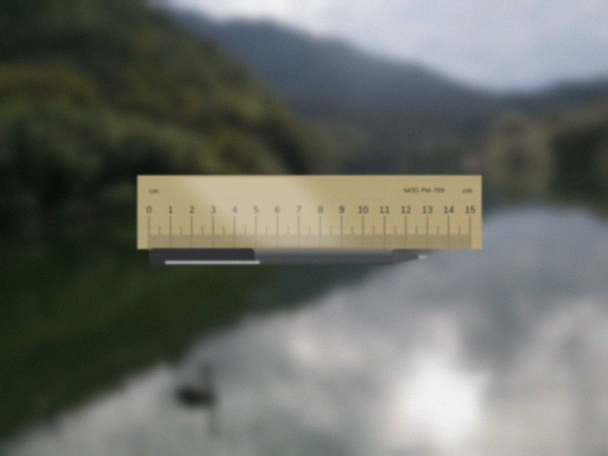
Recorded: 13 cm
